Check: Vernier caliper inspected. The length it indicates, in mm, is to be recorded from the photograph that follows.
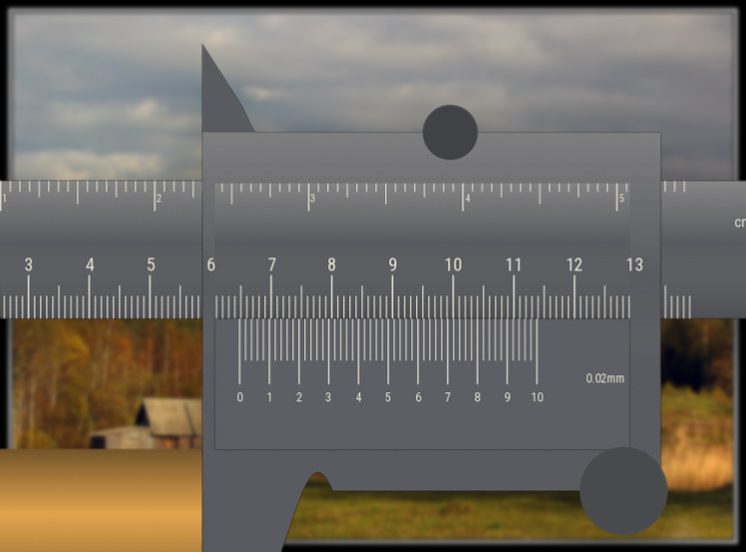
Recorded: 64.8 mm
